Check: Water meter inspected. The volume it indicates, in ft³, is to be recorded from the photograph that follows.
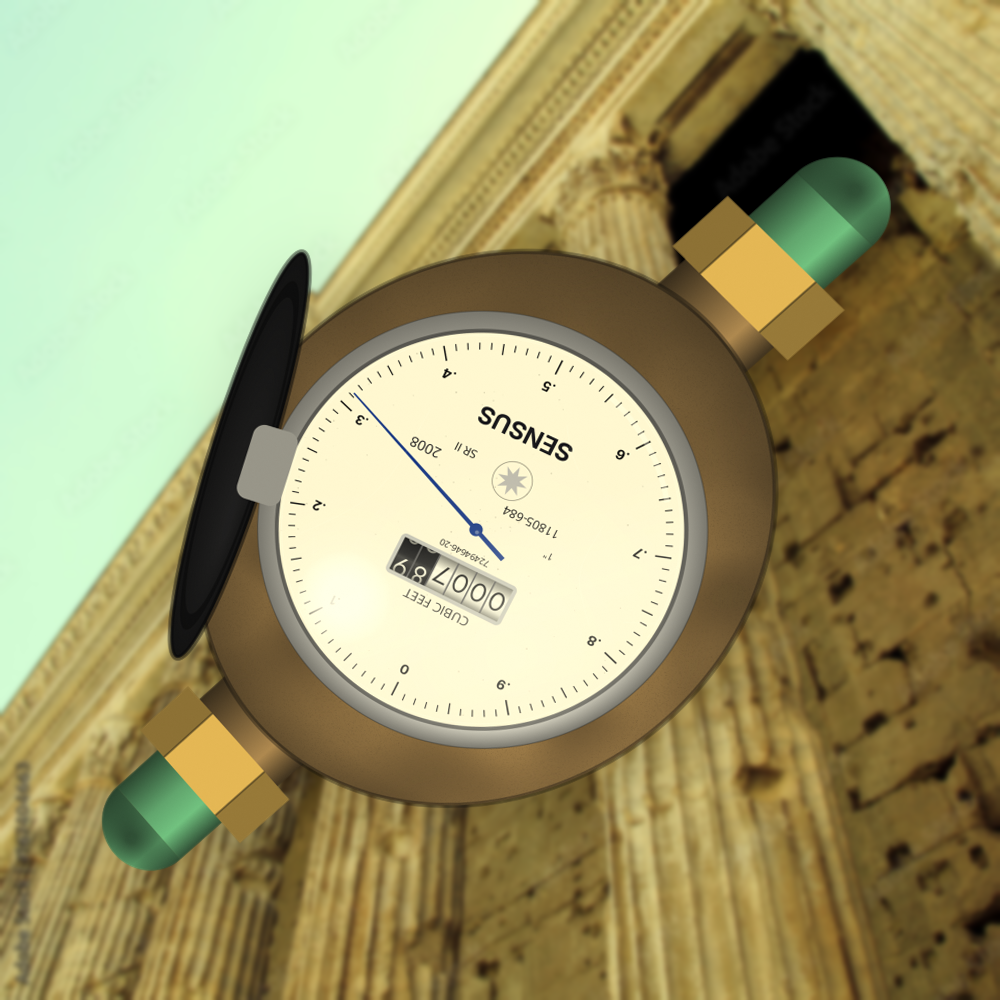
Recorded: 789.31 ft³
